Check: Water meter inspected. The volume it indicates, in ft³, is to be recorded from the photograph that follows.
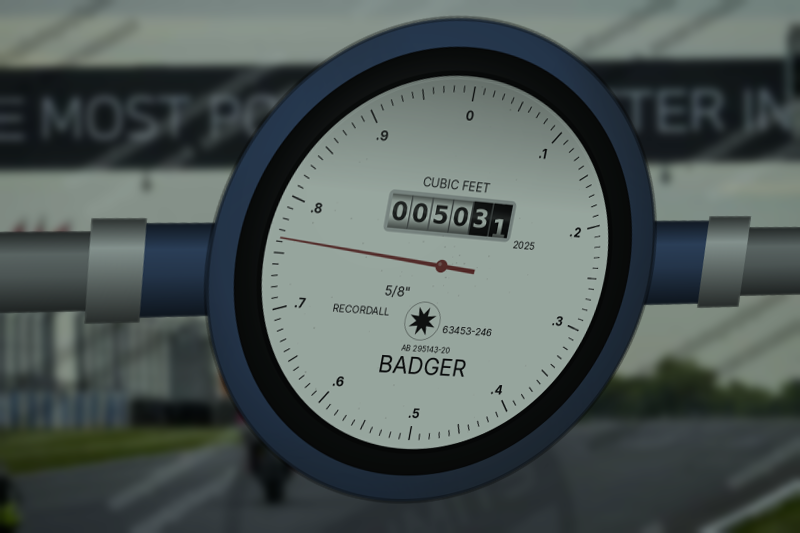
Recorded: 5030.76 ft³
